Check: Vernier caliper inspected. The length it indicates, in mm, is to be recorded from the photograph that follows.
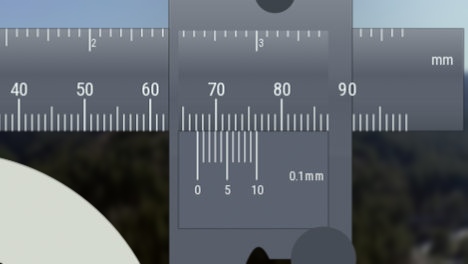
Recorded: 67.2 mm
